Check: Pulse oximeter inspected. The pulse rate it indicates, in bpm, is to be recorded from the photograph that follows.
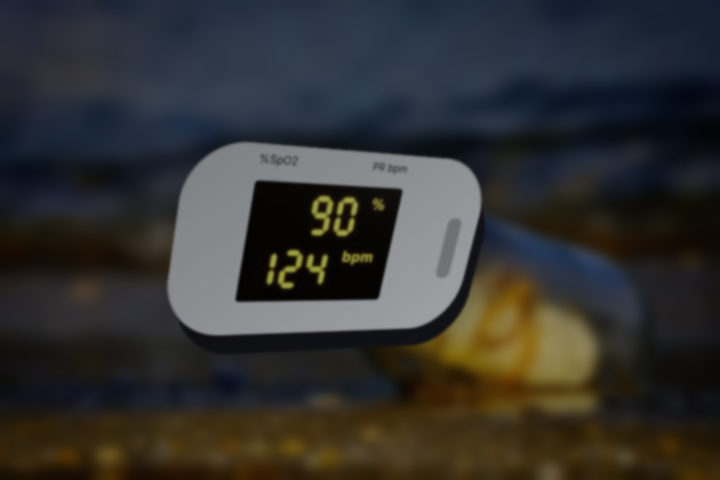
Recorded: 124 bpm
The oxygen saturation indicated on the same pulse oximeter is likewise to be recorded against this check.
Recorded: 90 %
